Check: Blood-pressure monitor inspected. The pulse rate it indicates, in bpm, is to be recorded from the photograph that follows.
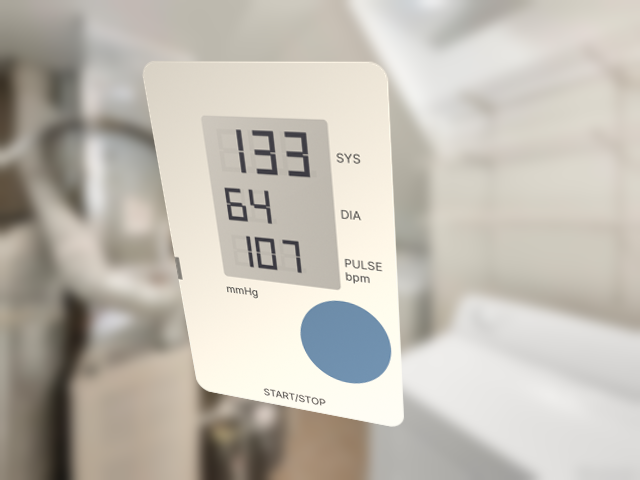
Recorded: 107 bpm
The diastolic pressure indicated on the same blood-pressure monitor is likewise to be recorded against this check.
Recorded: 64 mmHg
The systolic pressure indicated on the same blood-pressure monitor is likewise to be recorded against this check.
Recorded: 133 mmHg
